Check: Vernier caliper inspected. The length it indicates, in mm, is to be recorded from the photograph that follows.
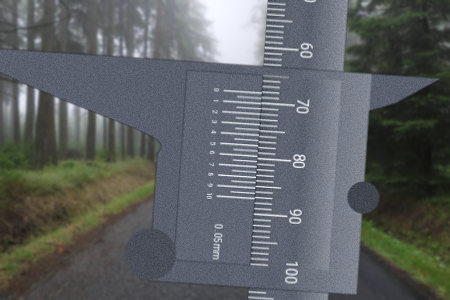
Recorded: 68.2 mm
